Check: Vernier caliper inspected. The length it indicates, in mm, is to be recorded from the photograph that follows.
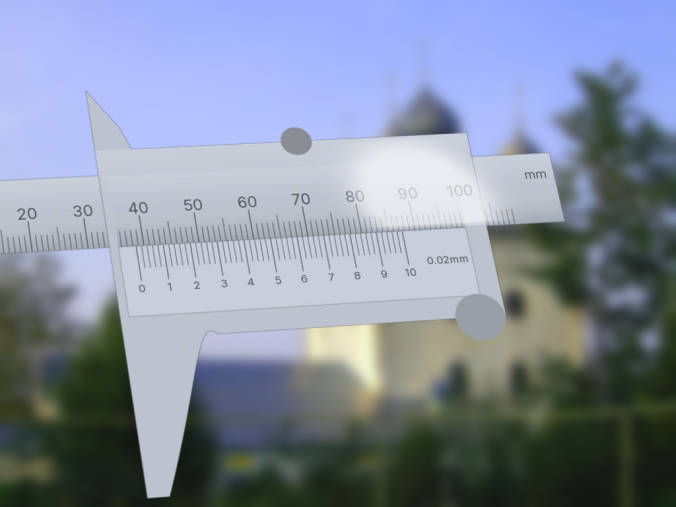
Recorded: 38.6 mm
